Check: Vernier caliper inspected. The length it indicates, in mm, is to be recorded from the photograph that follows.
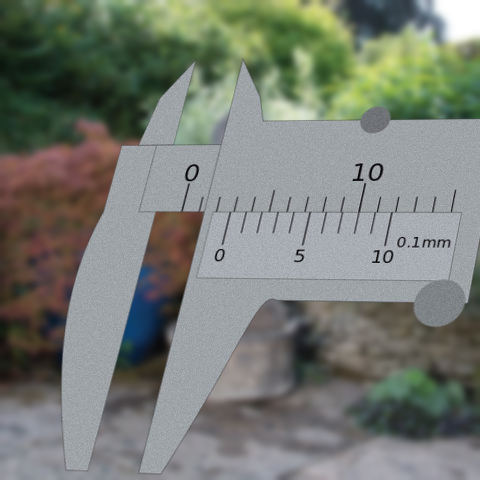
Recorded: 2.8 mm
